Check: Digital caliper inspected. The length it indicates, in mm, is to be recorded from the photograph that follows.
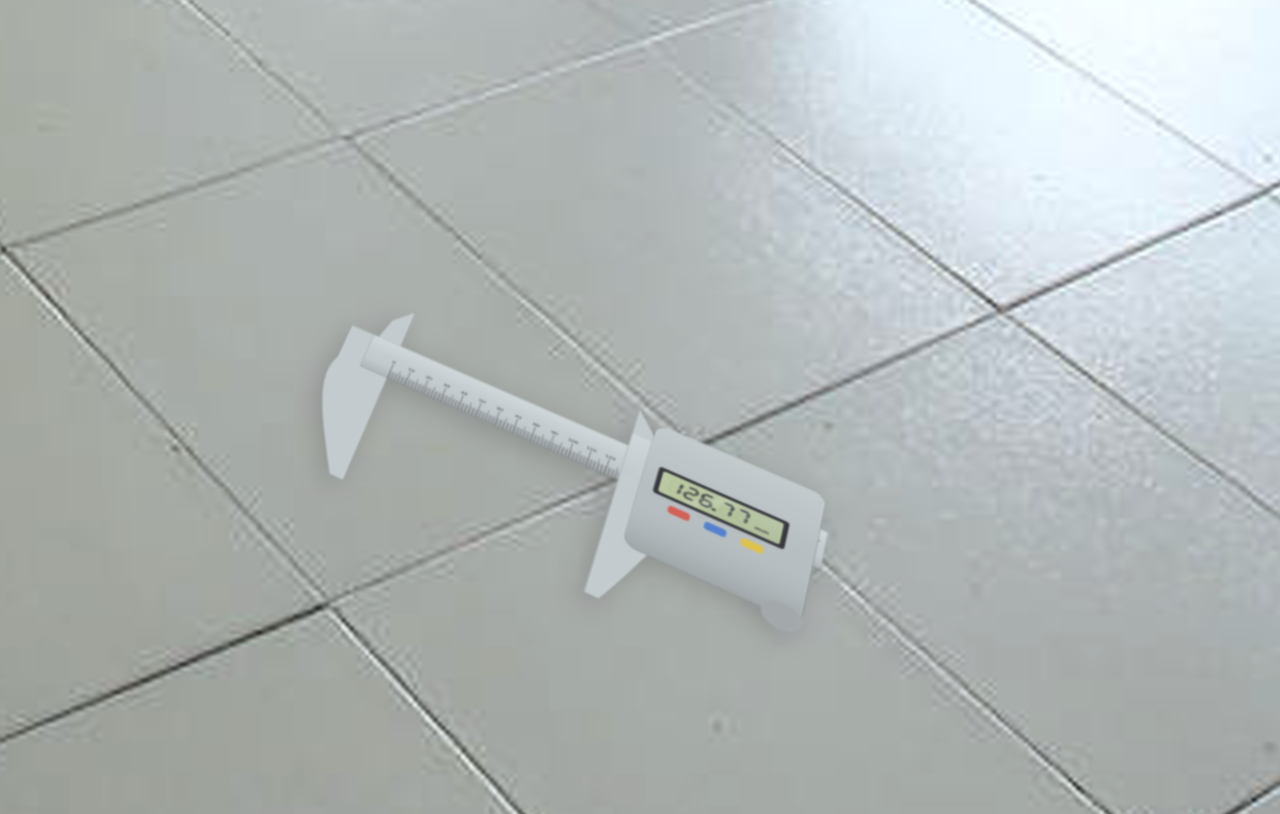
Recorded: 126.77 mm
